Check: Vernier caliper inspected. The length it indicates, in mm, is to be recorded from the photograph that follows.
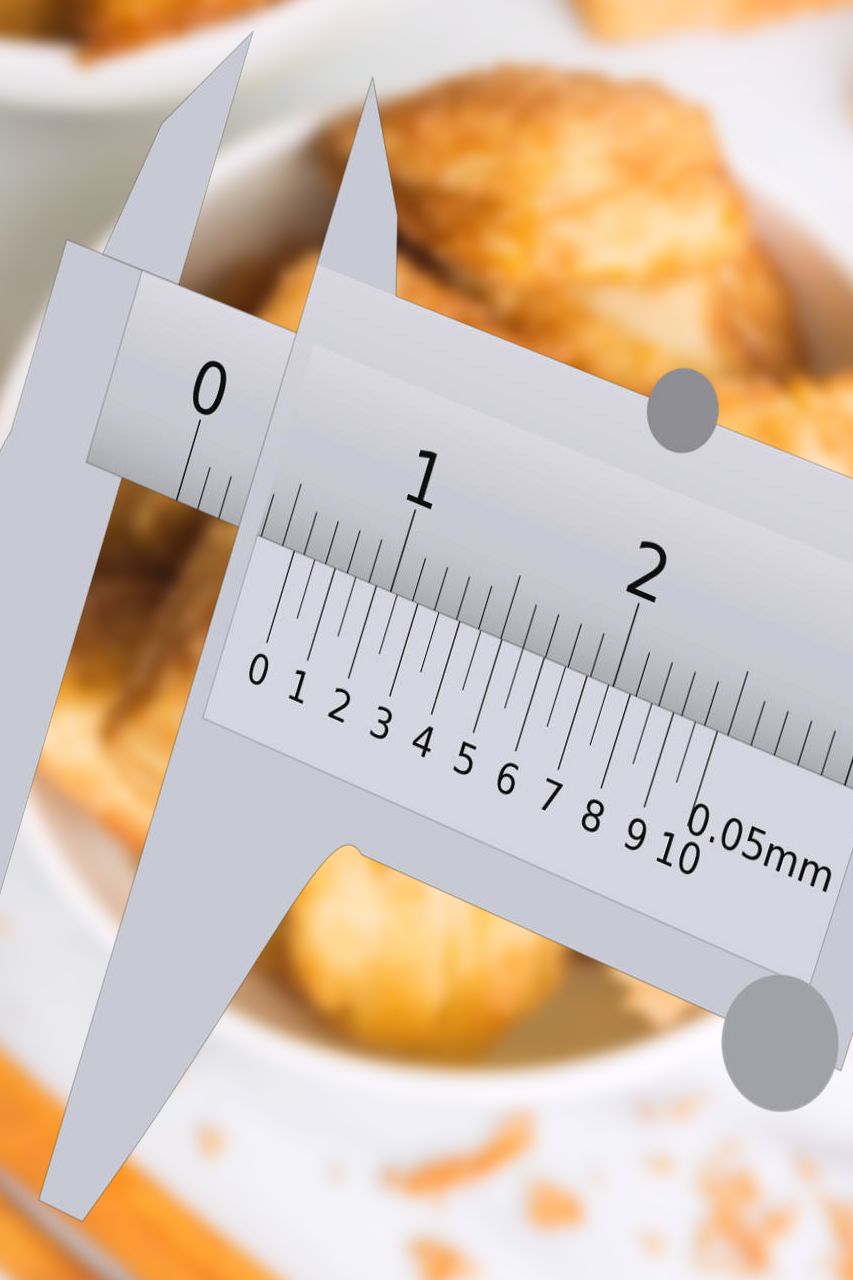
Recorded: 5.55 mm
